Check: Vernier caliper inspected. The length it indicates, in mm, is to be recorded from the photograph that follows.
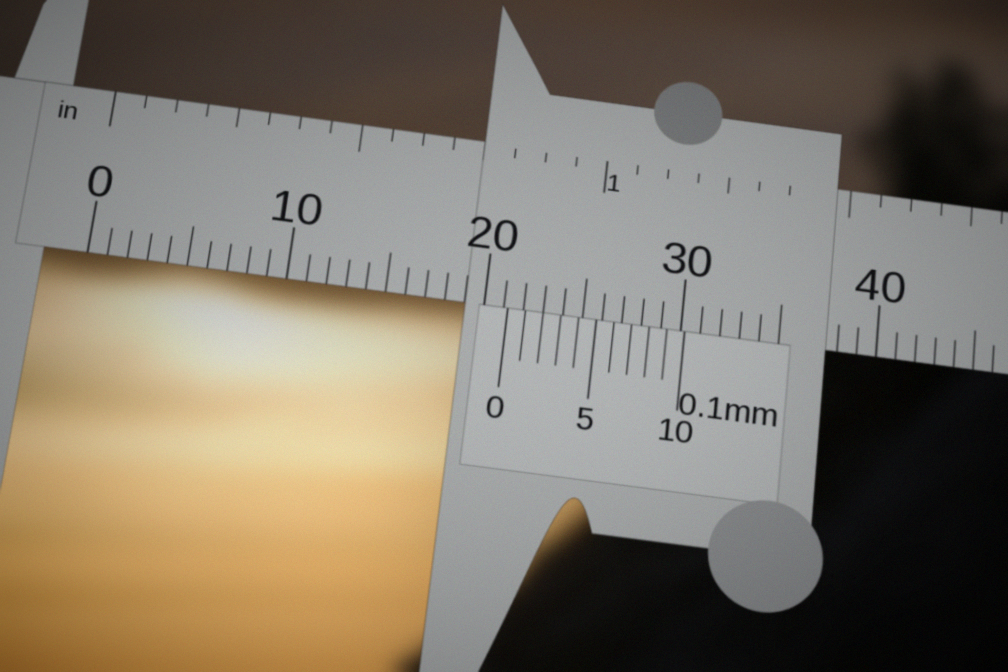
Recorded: 21.2 mm
